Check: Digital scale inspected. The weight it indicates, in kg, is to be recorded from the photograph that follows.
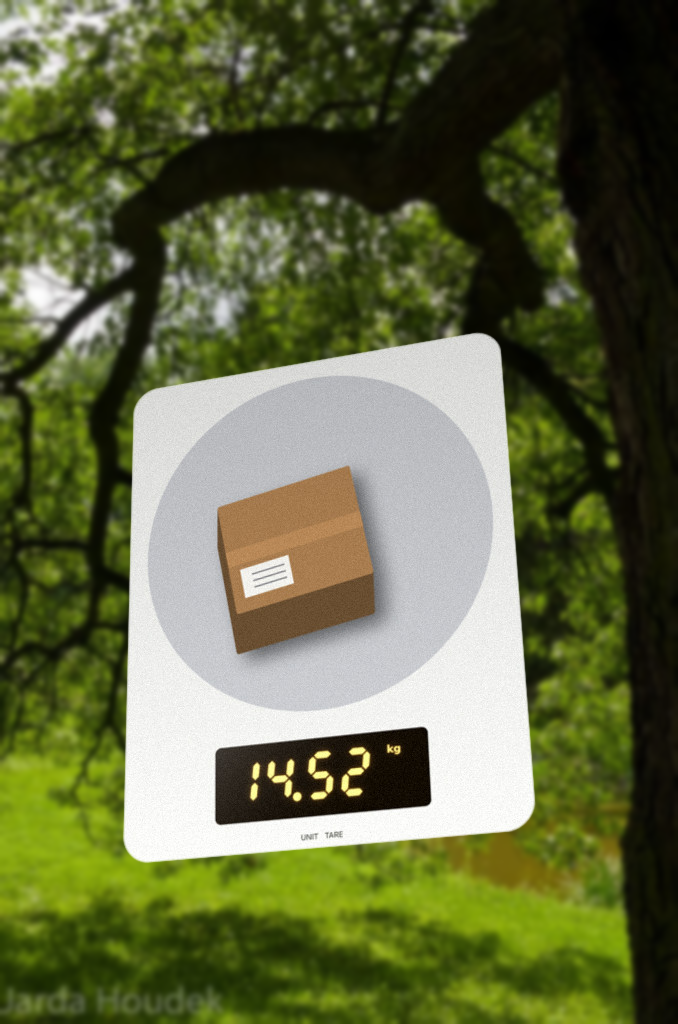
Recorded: 14.52 kg
